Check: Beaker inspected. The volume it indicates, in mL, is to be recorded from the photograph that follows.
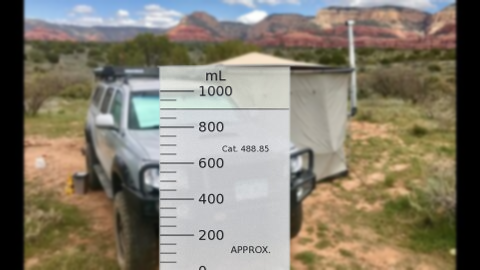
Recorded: 900 mL
